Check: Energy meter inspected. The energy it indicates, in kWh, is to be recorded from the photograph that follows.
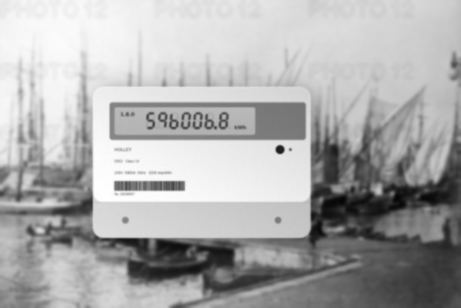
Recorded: 596006.8 kWh
